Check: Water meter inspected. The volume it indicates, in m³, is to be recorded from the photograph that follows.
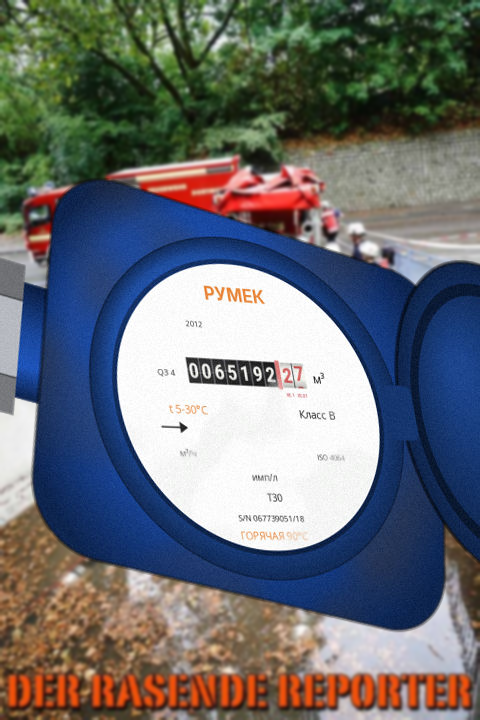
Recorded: 65192.27 m³
